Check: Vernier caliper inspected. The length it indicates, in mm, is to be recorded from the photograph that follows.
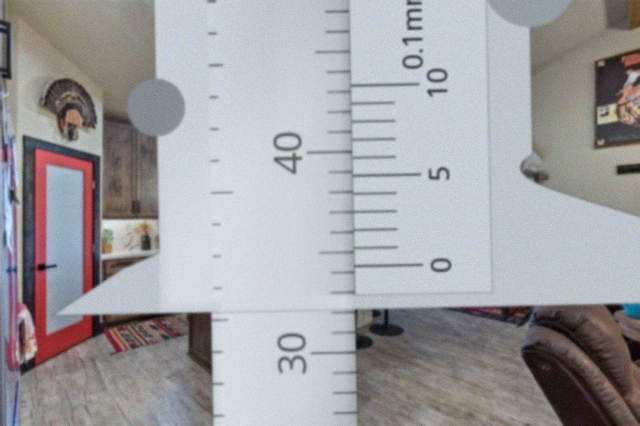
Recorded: 34.3 mm
